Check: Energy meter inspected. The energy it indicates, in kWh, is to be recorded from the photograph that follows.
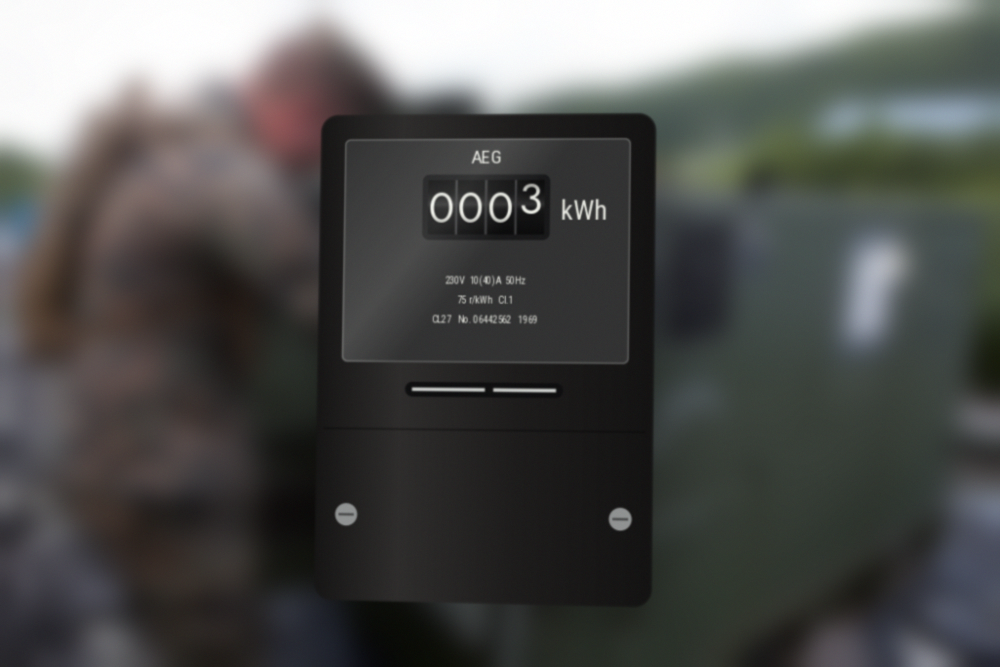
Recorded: 3 kWh
